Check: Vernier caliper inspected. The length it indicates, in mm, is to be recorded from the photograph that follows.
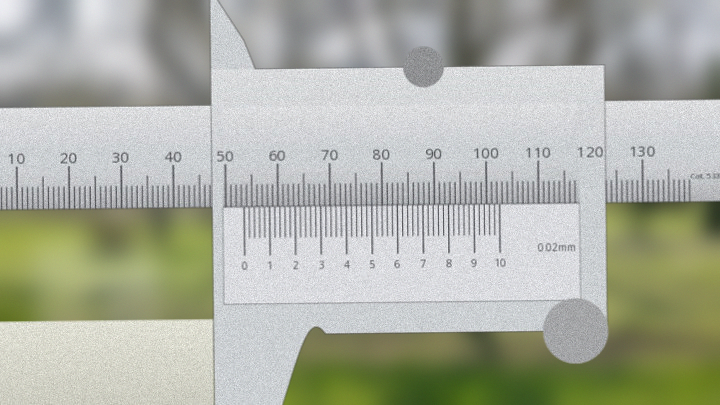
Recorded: 53.5 mm
